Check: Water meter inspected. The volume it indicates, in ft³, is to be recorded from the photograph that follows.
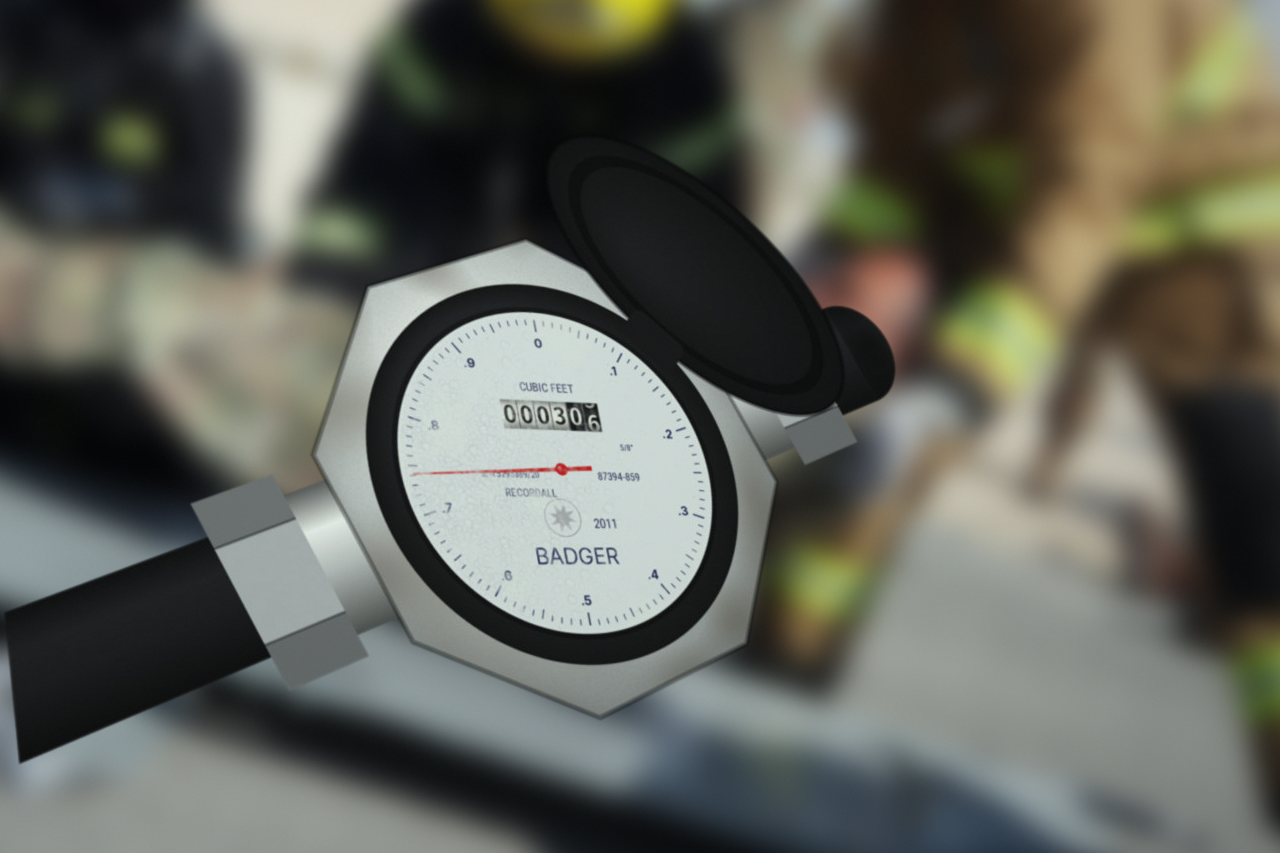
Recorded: 305.74 ft³
